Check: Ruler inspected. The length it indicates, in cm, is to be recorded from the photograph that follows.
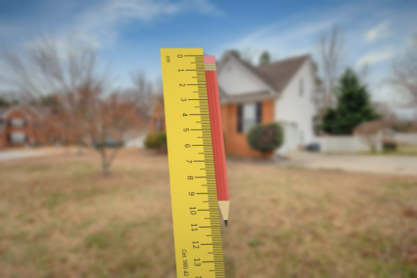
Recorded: 11 cm
